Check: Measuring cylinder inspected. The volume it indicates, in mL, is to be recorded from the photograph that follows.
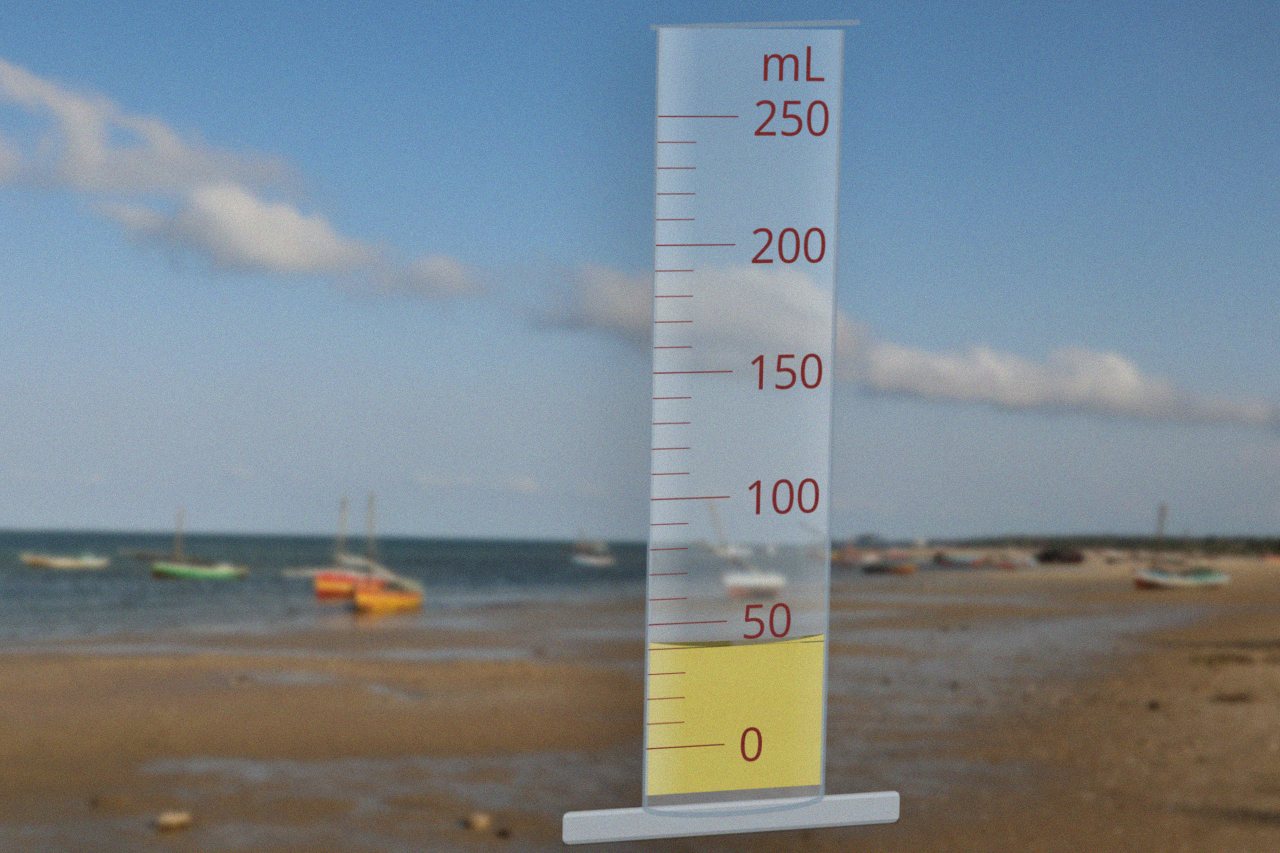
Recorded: 40 mL
